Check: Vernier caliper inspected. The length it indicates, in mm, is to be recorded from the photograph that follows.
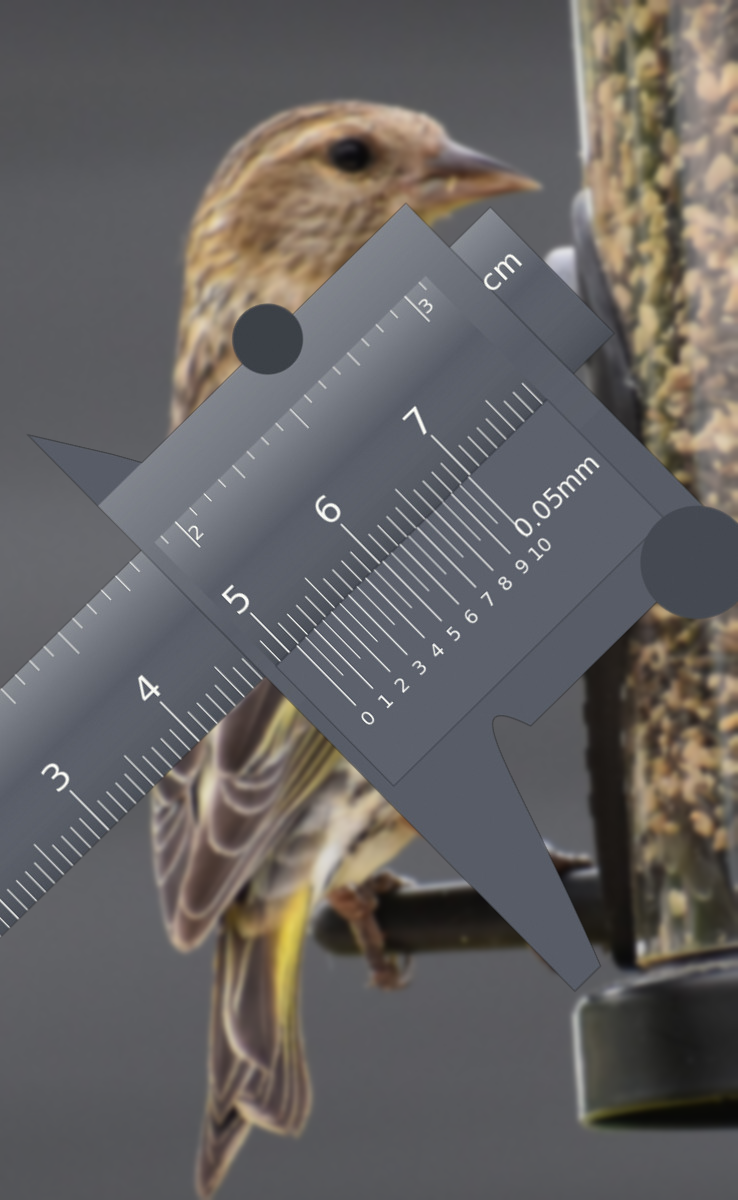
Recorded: 50.8 mm
